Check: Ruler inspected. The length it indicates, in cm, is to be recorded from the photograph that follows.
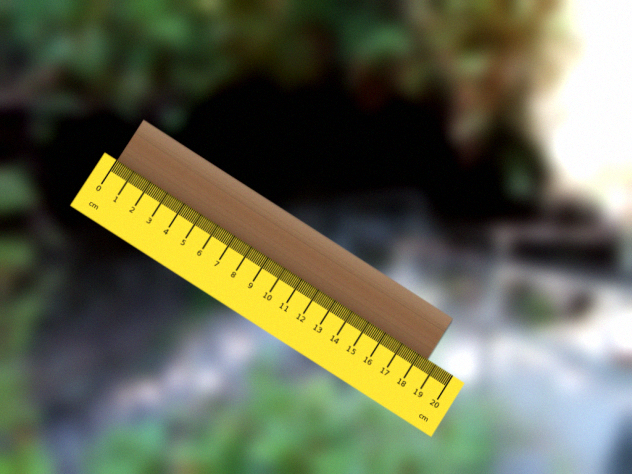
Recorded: 18.5 cm
